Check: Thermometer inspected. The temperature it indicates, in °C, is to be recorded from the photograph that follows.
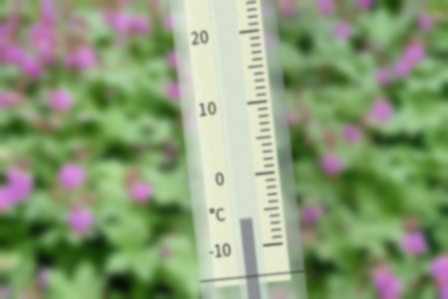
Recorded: -6 °C
